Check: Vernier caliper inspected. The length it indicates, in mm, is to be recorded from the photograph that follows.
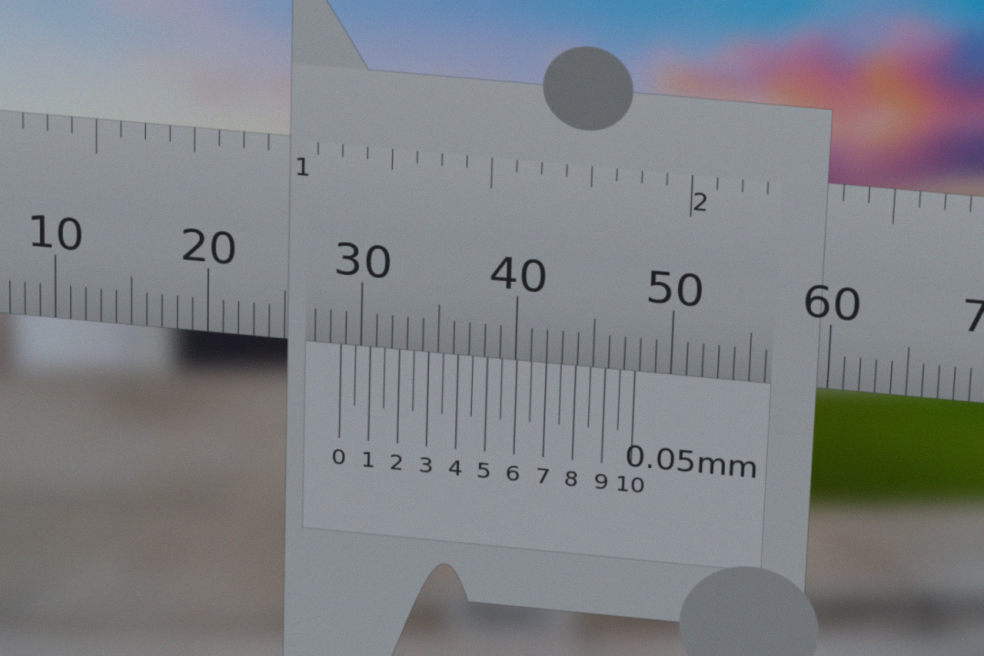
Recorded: 28.7 mm
